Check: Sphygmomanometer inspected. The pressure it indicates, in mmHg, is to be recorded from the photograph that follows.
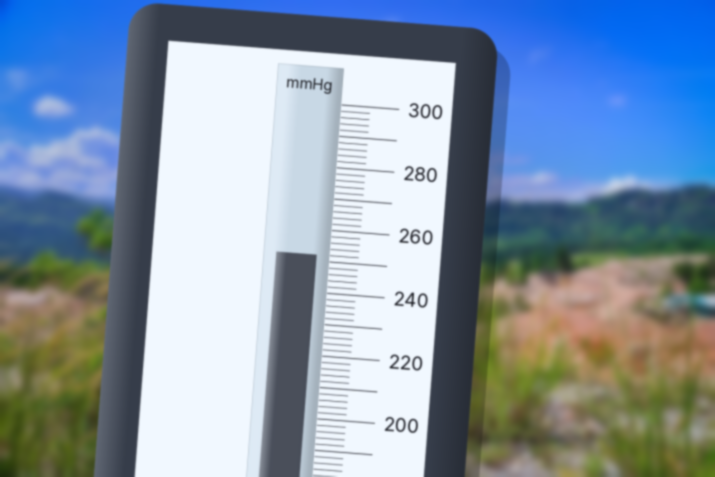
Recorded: 252 mmHg
